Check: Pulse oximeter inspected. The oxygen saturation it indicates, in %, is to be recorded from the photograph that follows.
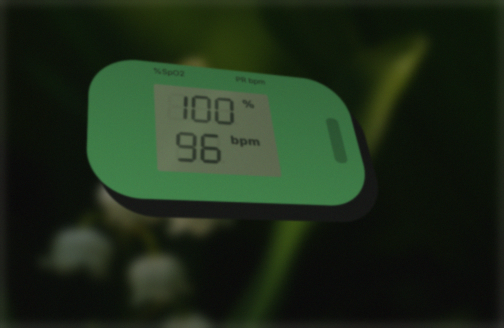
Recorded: 100 %
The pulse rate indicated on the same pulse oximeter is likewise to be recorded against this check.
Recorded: 96 bpm
